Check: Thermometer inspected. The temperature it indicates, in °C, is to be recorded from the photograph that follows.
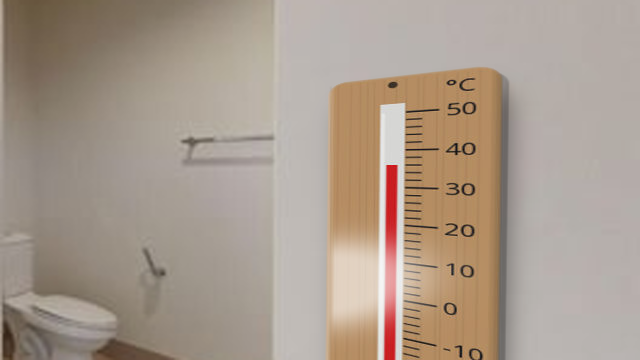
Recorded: 36 °C
